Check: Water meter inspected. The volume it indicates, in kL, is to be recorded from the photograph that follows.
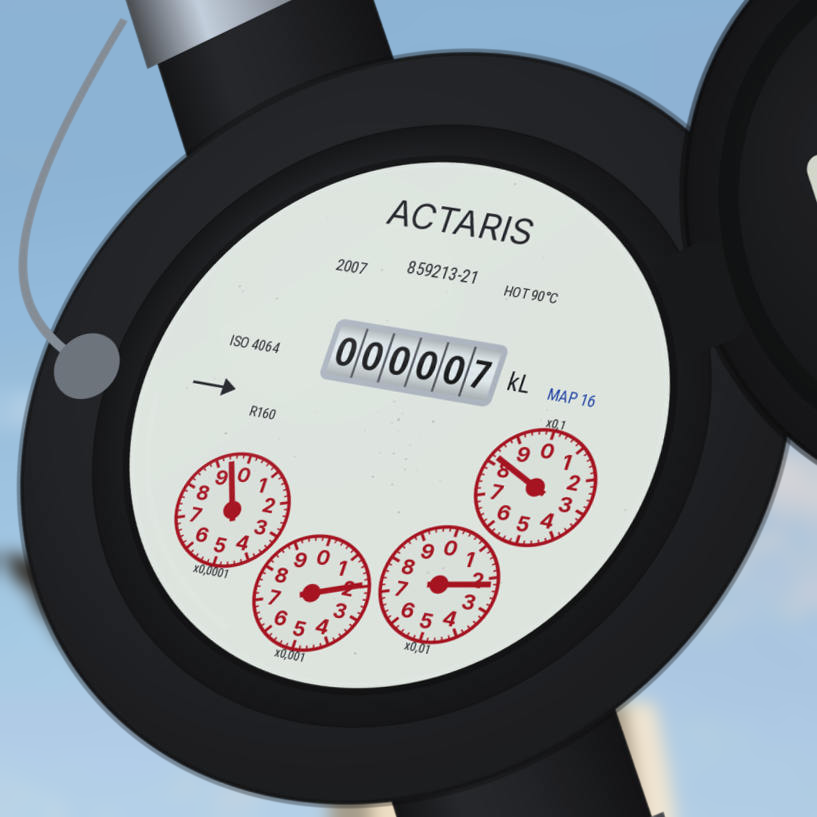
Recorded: 7.8219 kL
